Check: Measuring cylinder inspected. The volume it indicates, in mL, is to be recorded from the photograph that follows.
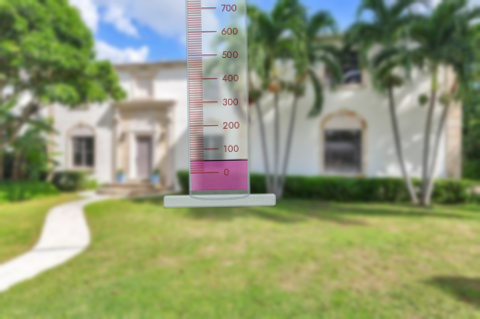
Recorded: 50 mL
